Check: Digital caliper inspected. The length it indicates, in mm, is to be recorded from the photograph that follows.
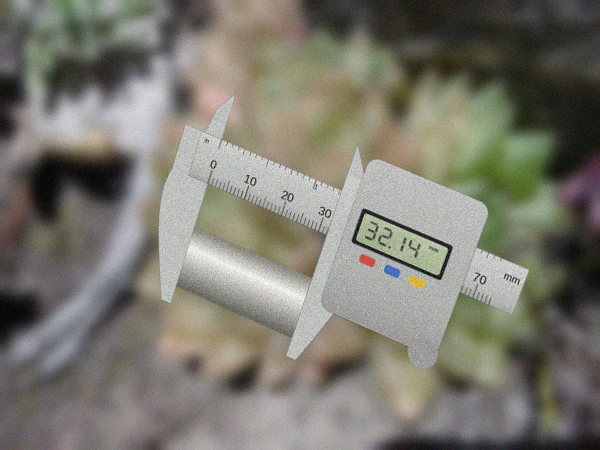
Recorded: 32.14 mm
